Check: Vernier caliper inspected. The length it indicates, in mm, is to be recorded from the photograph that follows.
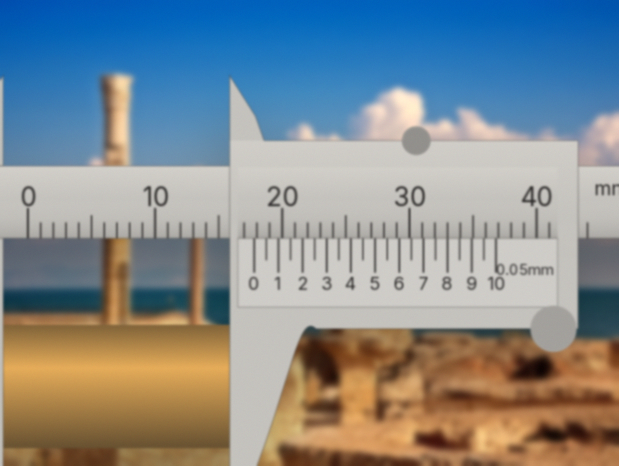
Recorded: 17.8 mm
